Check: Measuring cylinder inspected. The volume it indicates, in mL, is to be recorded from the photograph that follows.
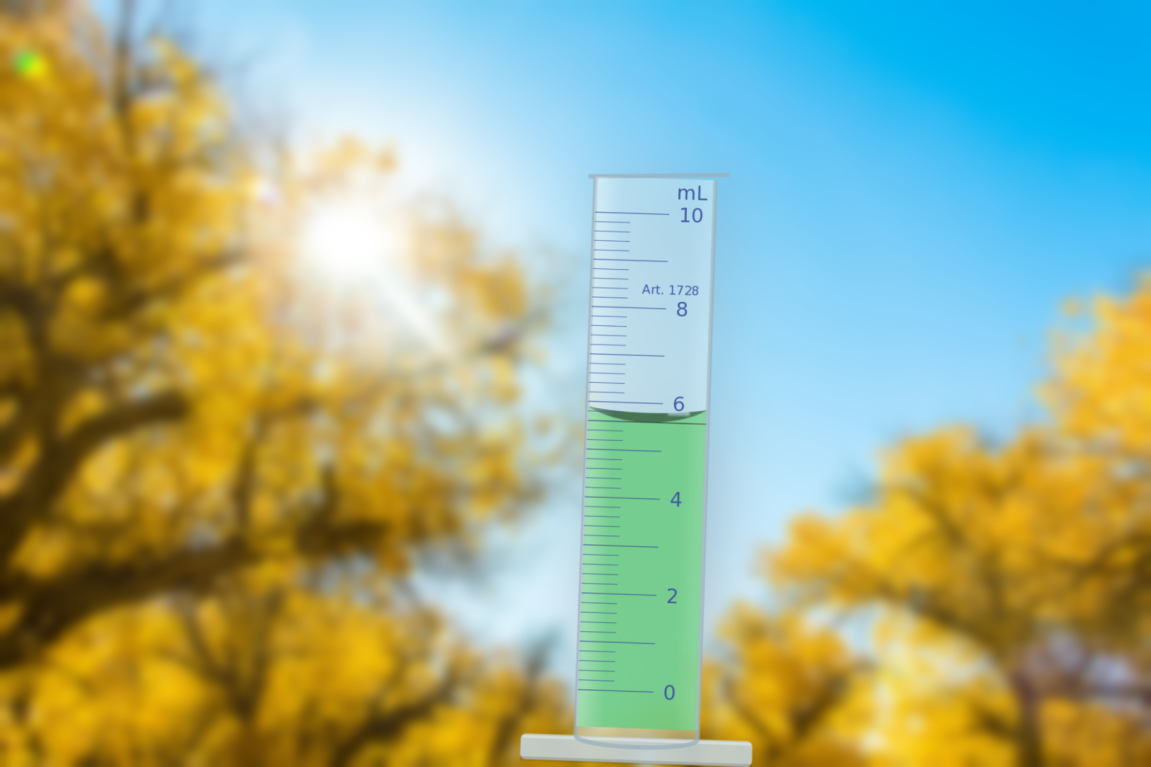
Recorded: 5.6 mL
